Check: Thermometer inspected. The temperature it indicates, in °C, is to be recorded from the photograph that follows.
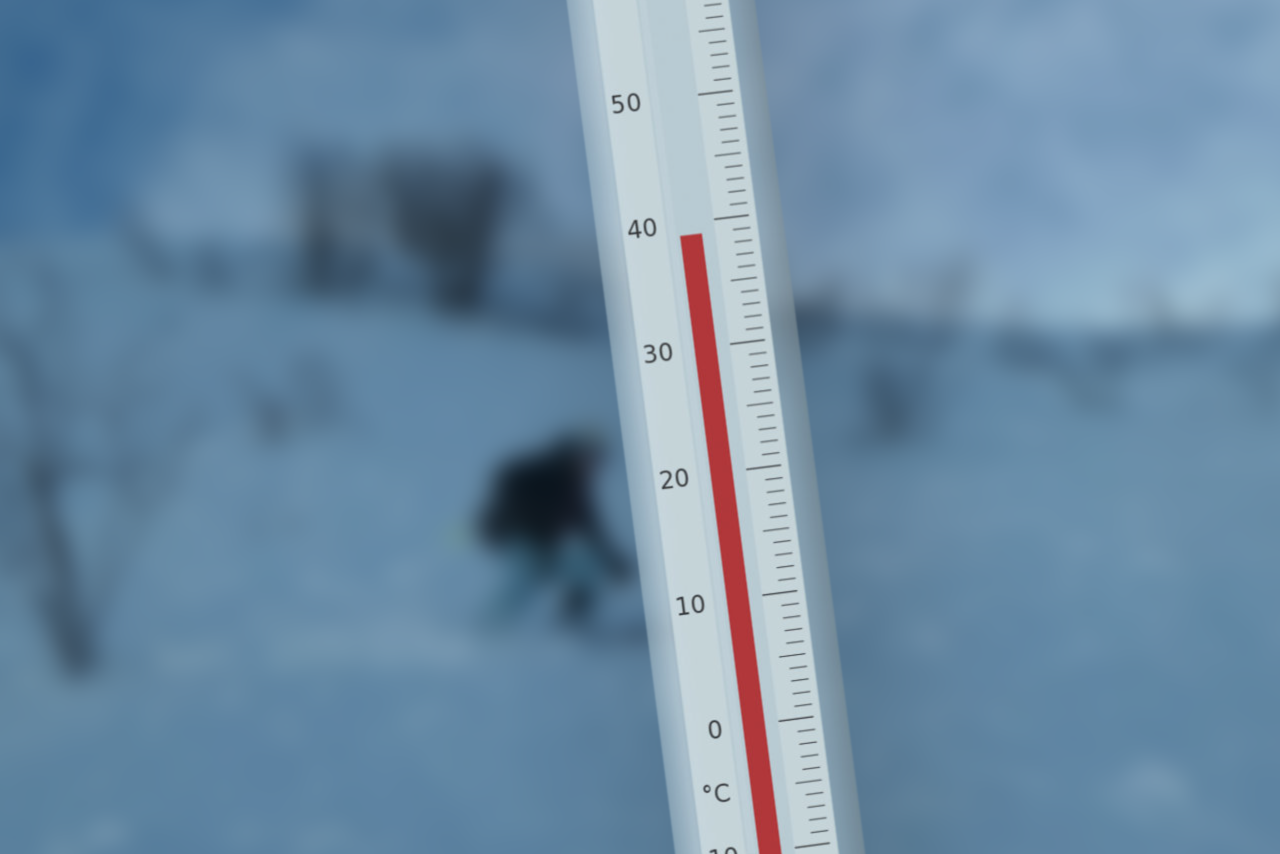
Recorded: 39 °C
